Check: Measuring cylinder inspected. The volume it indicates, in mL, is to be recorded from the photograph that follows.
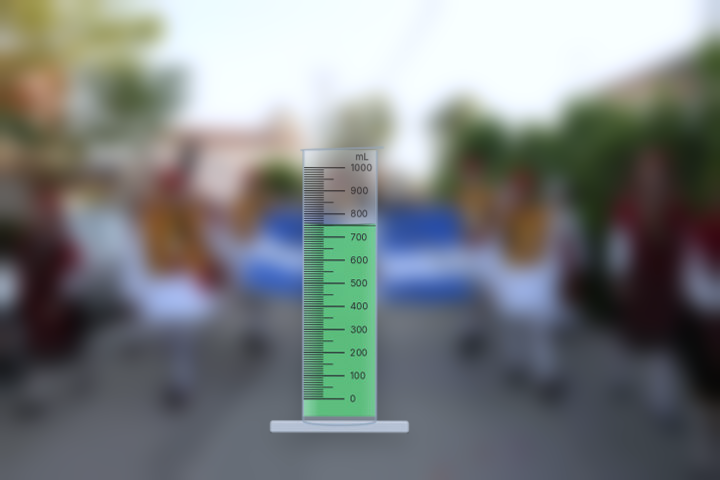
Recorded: 750 mL
